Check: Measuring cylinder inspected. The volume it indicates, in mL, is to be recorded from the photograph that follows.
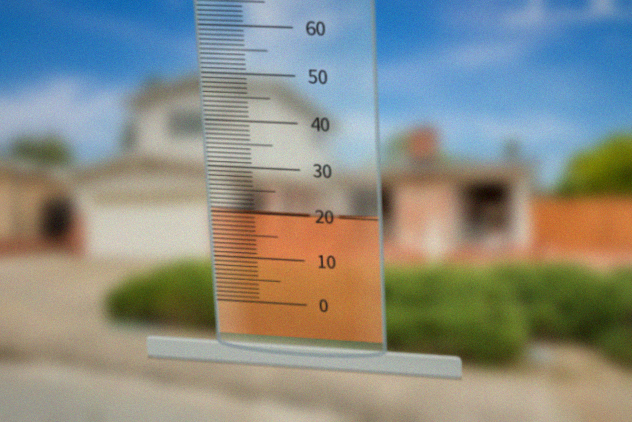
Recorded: 20 mL
